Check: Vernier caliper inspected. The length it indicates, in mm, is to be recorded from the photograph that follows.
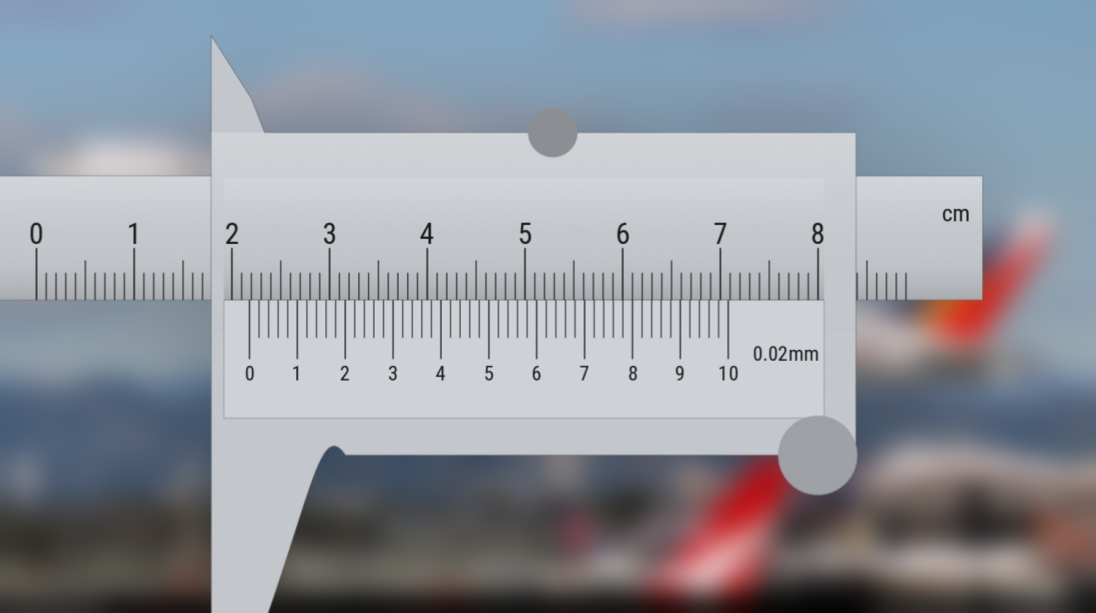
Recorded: 21.8 mm
